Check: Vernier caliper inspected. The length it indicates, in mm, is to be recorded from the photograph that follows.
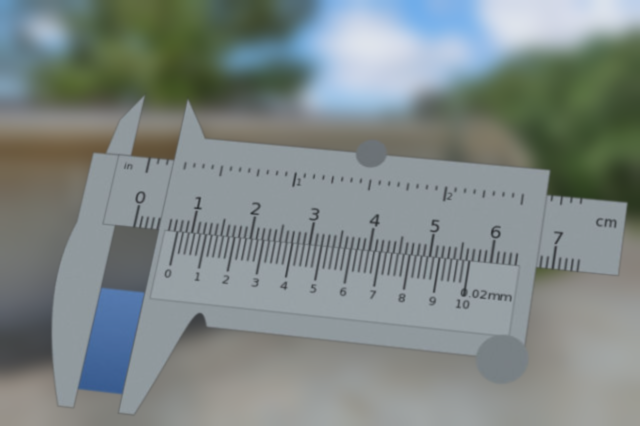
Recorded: 7.5 mm
